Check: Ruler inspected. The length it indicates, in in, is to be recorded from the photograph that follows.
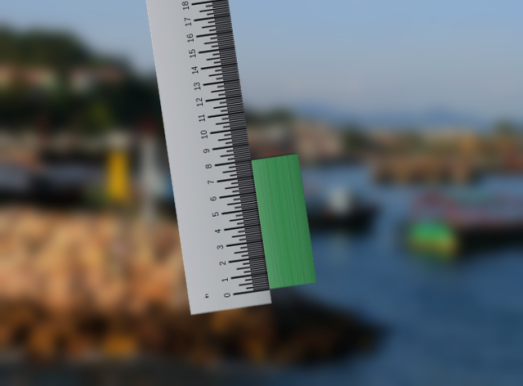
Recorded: 8 in
